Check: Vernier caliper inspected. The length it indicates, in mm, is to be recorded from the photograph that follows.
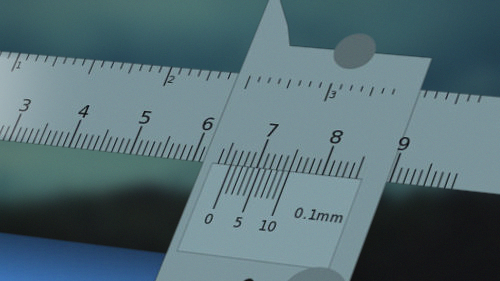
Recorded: 66.0 mm
